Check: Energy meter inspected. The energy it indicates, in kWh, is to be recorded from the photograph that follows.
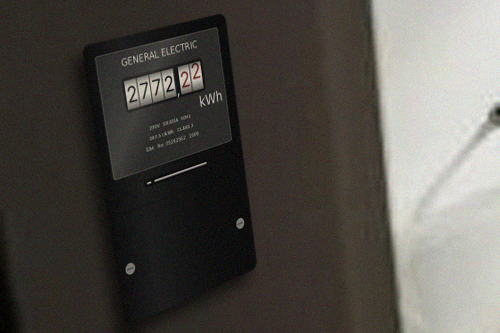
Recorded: 2772.22 kWh
